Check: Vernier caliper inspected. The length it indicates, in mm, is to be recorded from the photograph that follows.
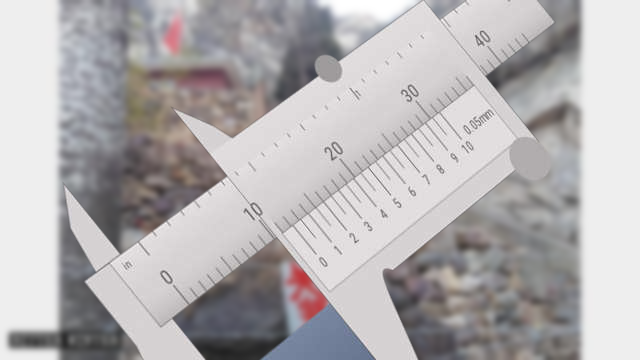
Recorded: 12.2 mm
